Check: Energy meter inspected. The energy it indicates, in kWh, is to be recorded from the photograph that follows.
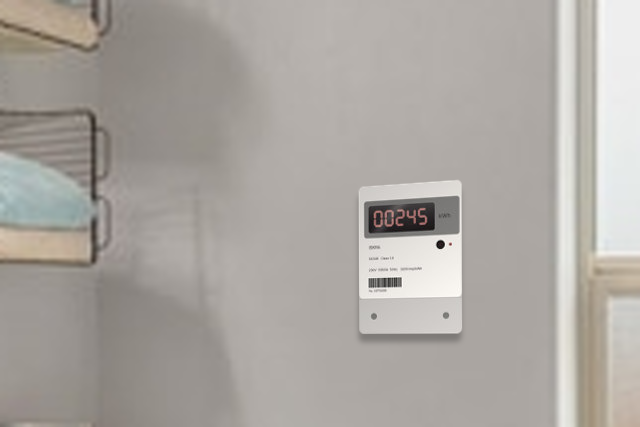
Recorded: 245 kWh
